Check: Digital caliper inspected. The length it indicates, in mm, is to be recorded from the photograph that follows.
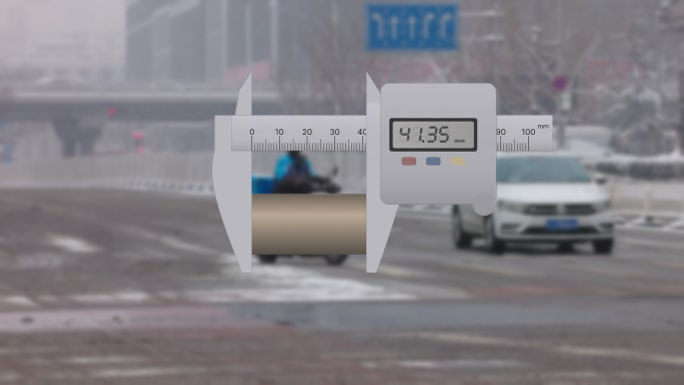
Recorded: 41.35 mm
